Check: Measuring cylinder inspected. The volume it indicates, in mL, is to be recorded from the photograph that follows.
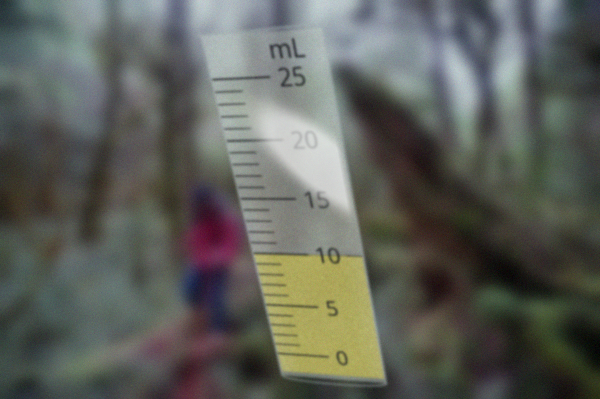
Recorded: 10 mL
